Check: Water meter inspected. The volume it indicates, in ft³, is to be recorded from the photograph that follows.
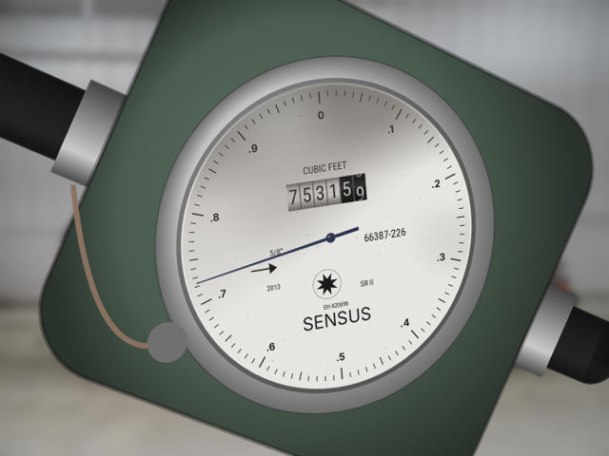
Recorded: 753158.72 ft³
